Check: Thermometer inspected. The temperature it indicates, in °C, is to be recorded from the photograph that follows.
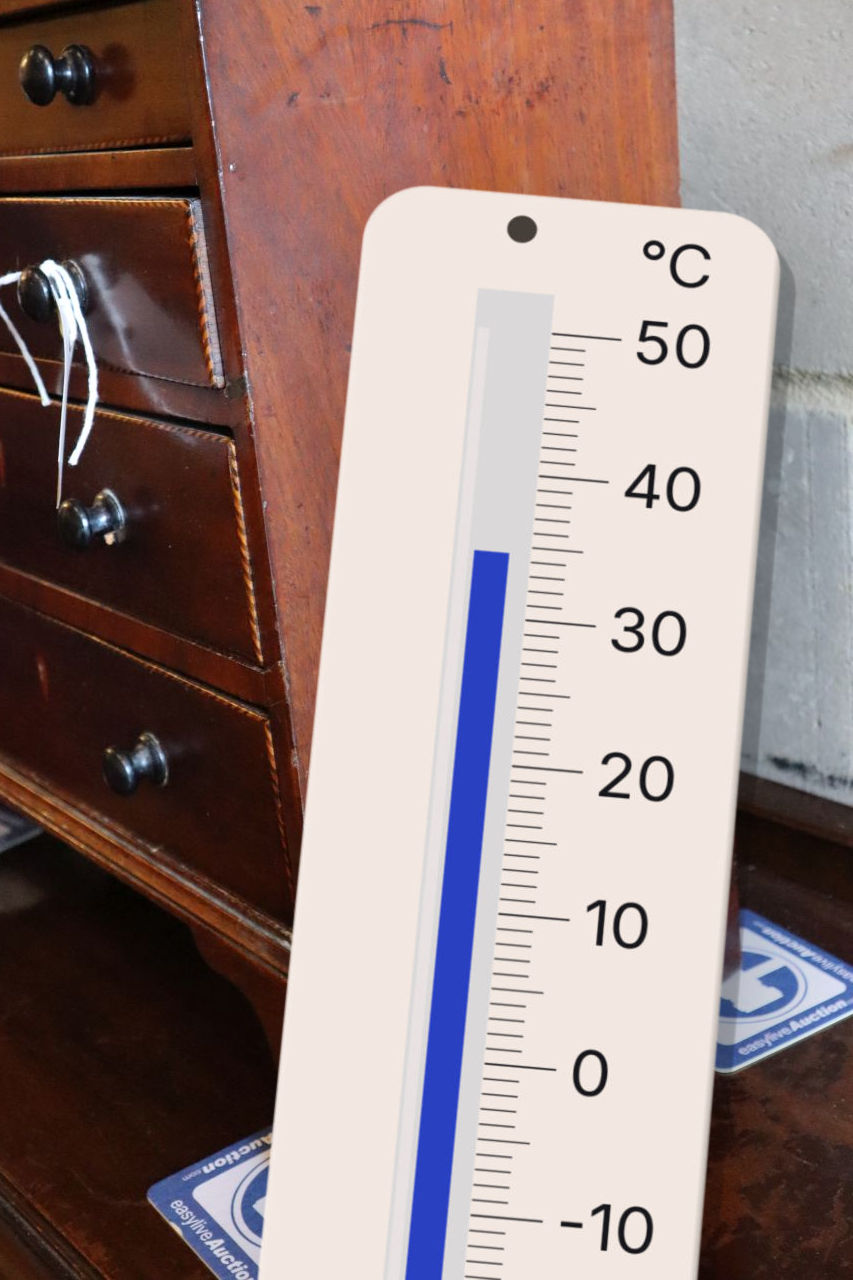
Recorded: 34.5 °C
